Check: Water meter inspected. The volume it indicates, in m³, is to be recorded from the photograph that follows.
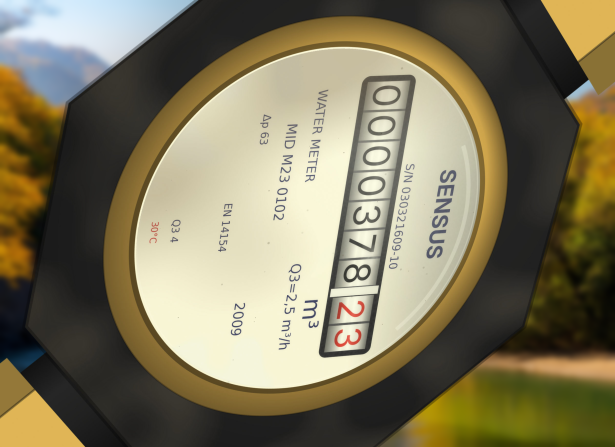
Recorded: 378.23 m³
